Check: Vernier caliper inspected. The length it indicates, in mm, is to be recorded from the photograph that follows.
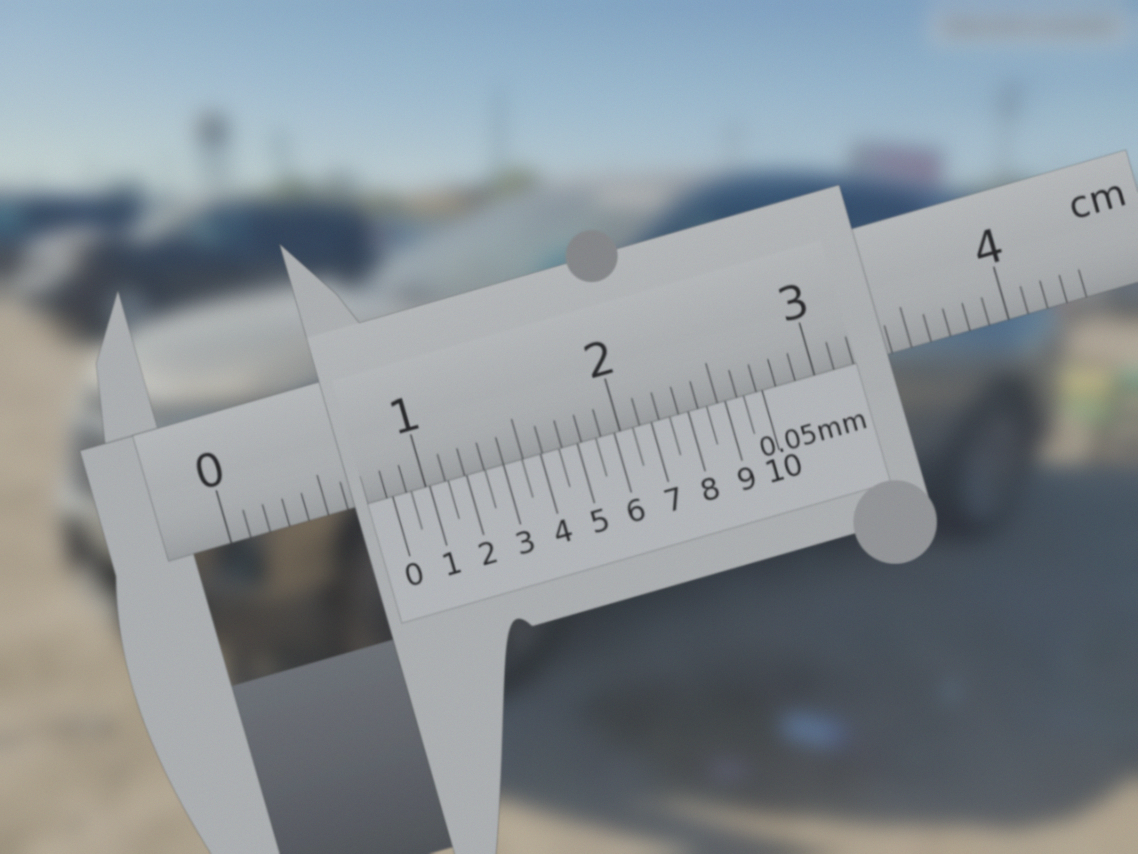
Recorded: 8.3 mm
